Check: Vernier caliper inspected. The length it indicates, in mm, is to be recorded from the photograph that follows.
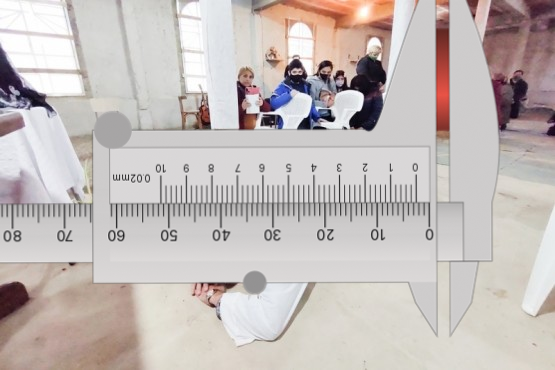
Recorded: 2.5 mm
